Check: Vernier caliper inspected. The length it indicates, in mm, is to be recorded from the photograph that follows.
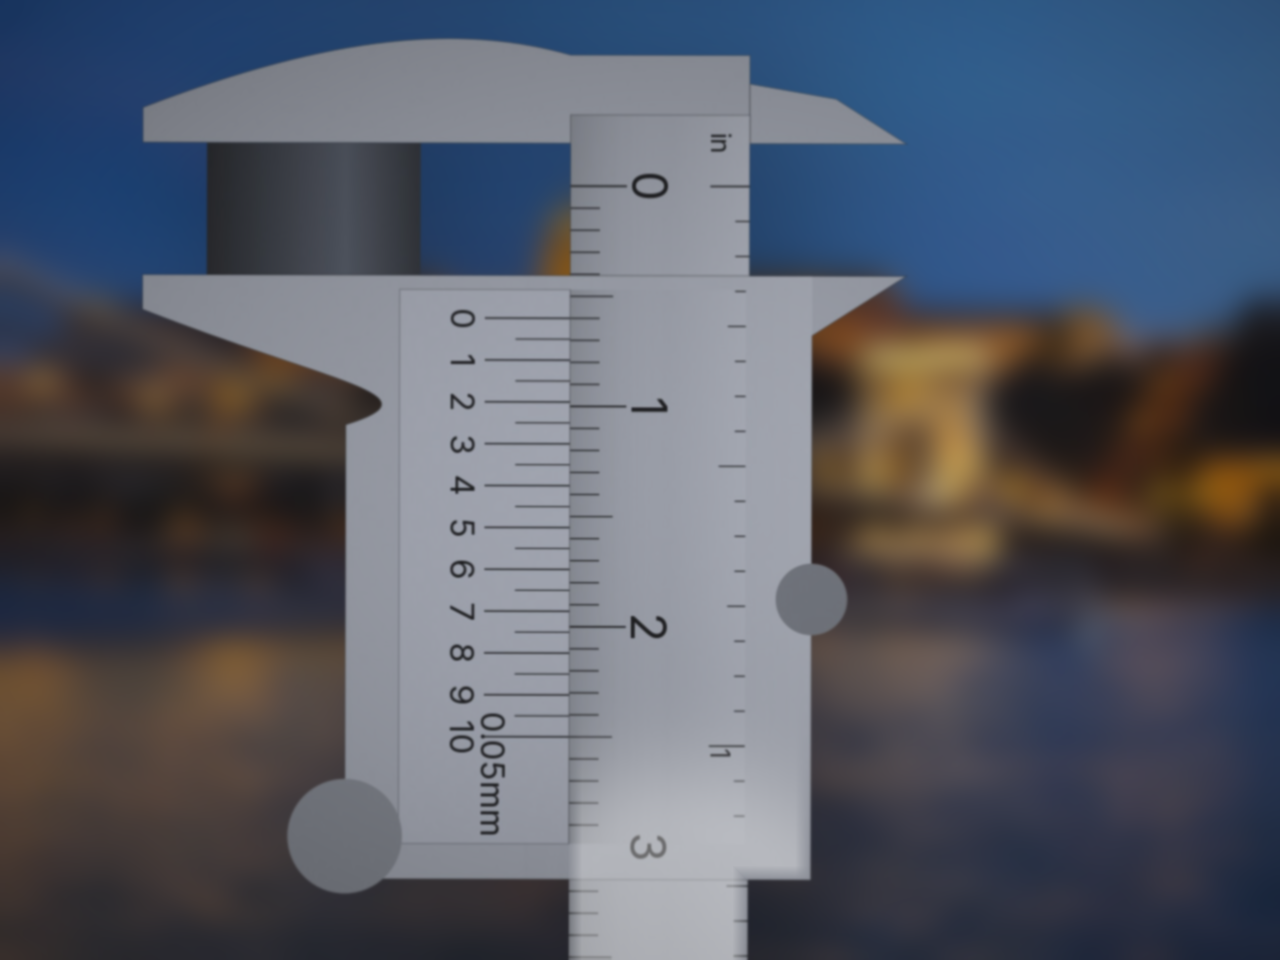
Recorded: 6.0 mm
